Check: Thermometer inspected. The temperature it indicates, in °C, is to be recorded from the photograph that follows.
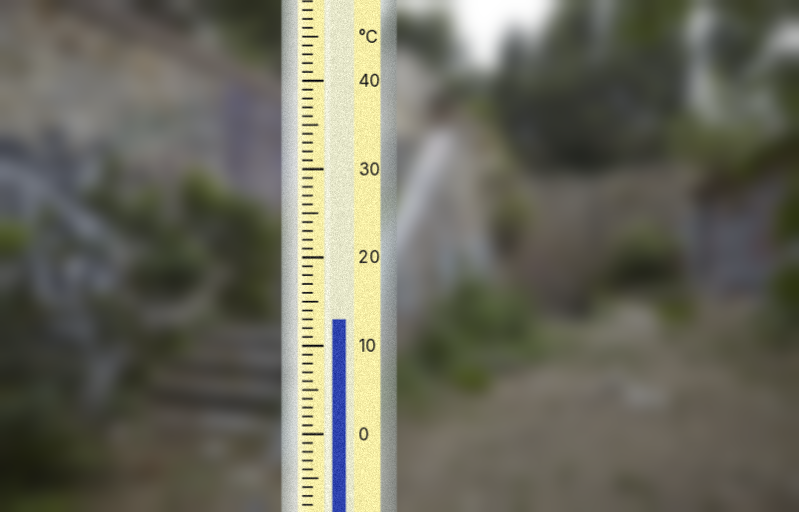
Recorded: 13 °C
